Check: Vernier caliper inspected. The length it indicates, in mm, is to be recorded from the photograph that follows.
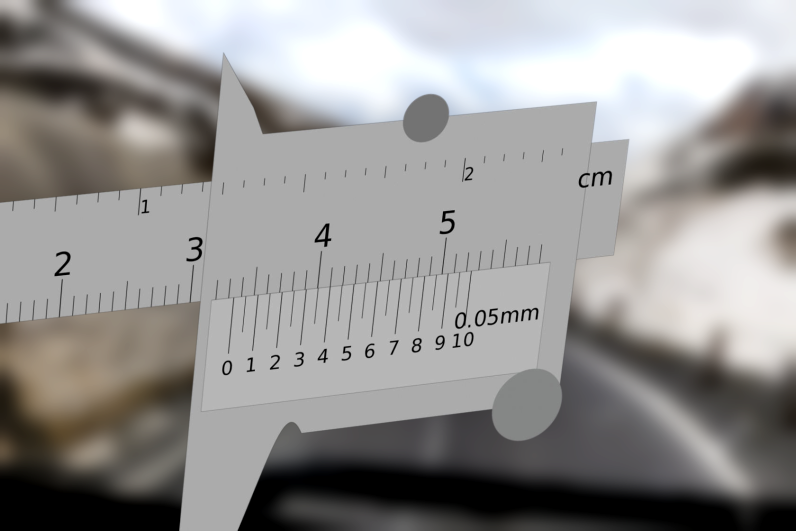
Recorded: 33.4 mm
